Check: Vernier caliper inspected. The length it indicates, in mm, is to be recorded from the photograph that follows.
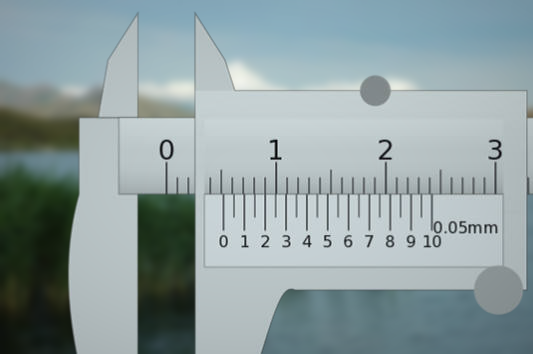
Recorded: 5.2 mm
